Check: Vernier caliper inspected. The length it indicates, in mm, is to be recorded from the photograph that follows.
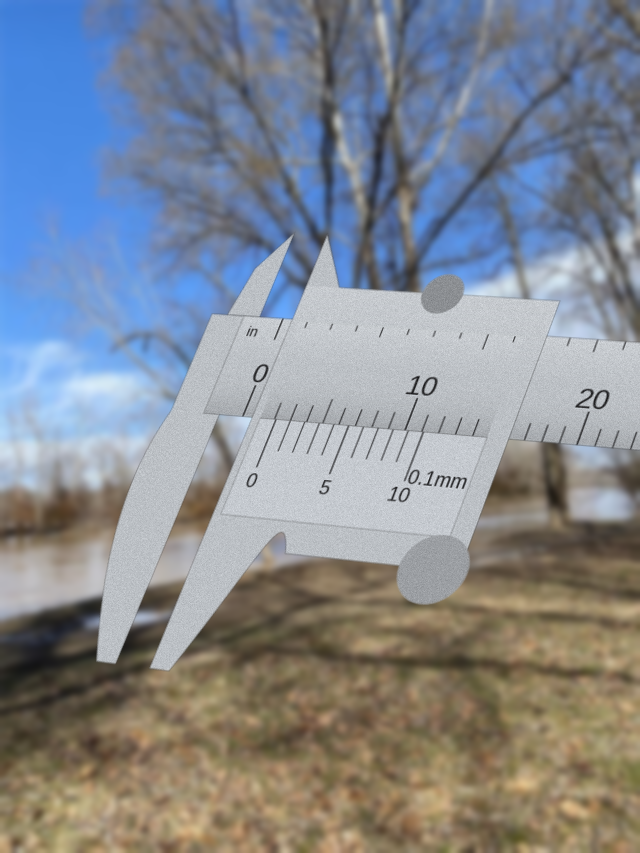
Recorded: 2.1 mm
